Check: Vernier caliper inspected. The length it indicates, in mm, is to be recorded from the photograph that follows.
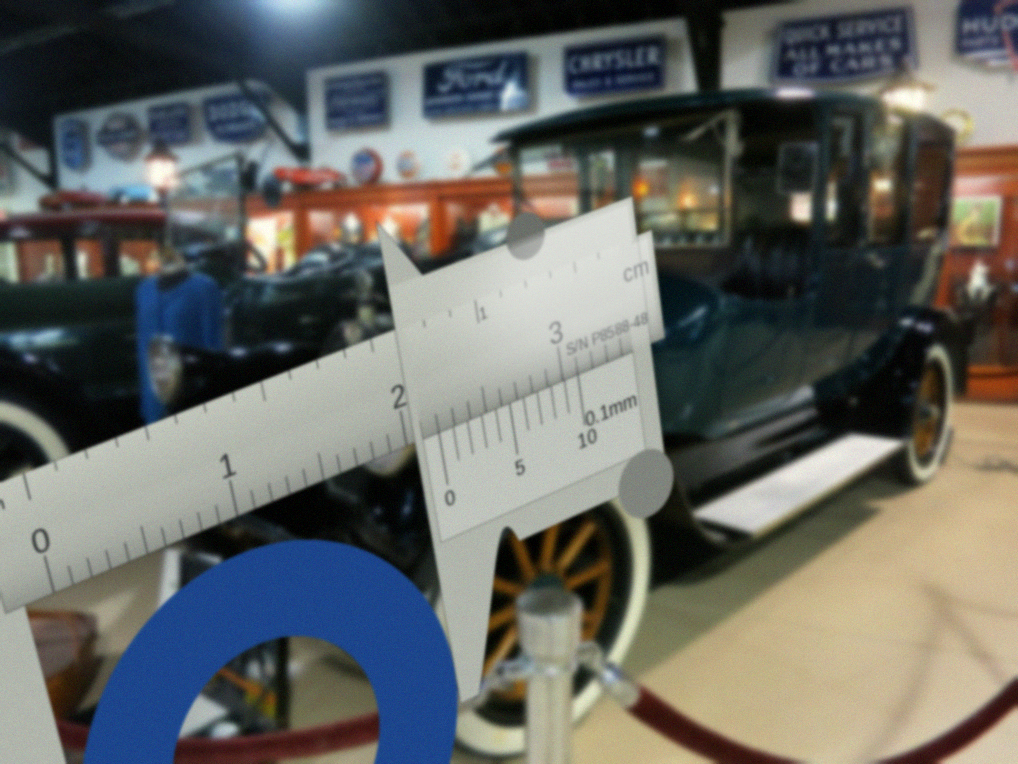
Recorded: 22.0 mm
